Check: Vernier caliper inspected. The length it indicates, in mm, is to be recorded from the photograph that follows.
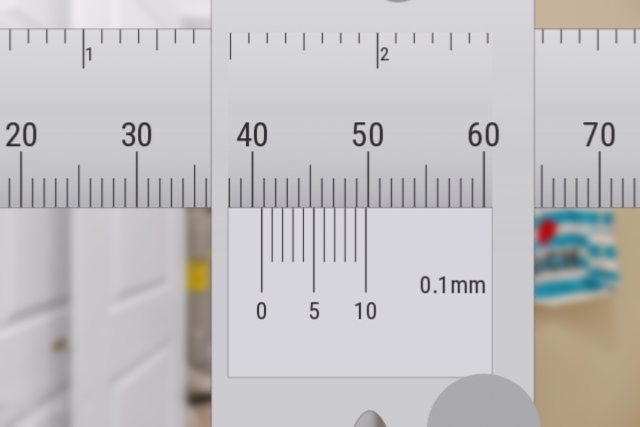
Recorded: 40.8 mm
